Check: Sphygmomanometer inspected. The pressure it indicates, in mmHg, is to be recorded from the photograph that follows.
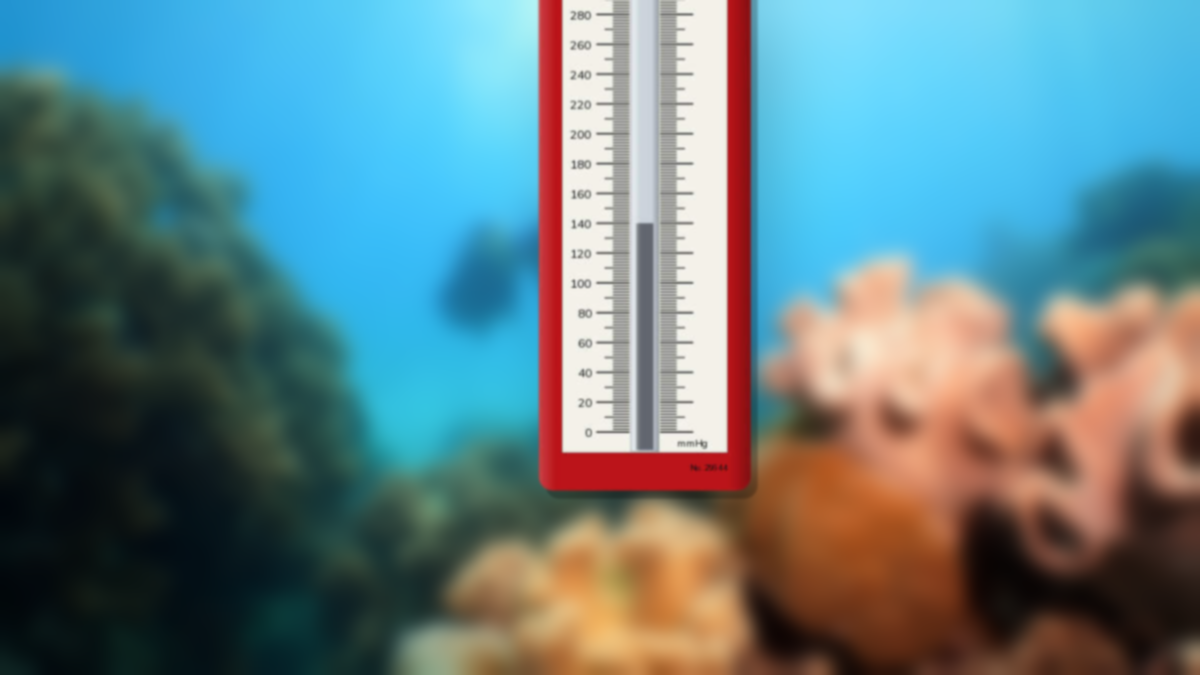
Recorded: 140 mmHg
